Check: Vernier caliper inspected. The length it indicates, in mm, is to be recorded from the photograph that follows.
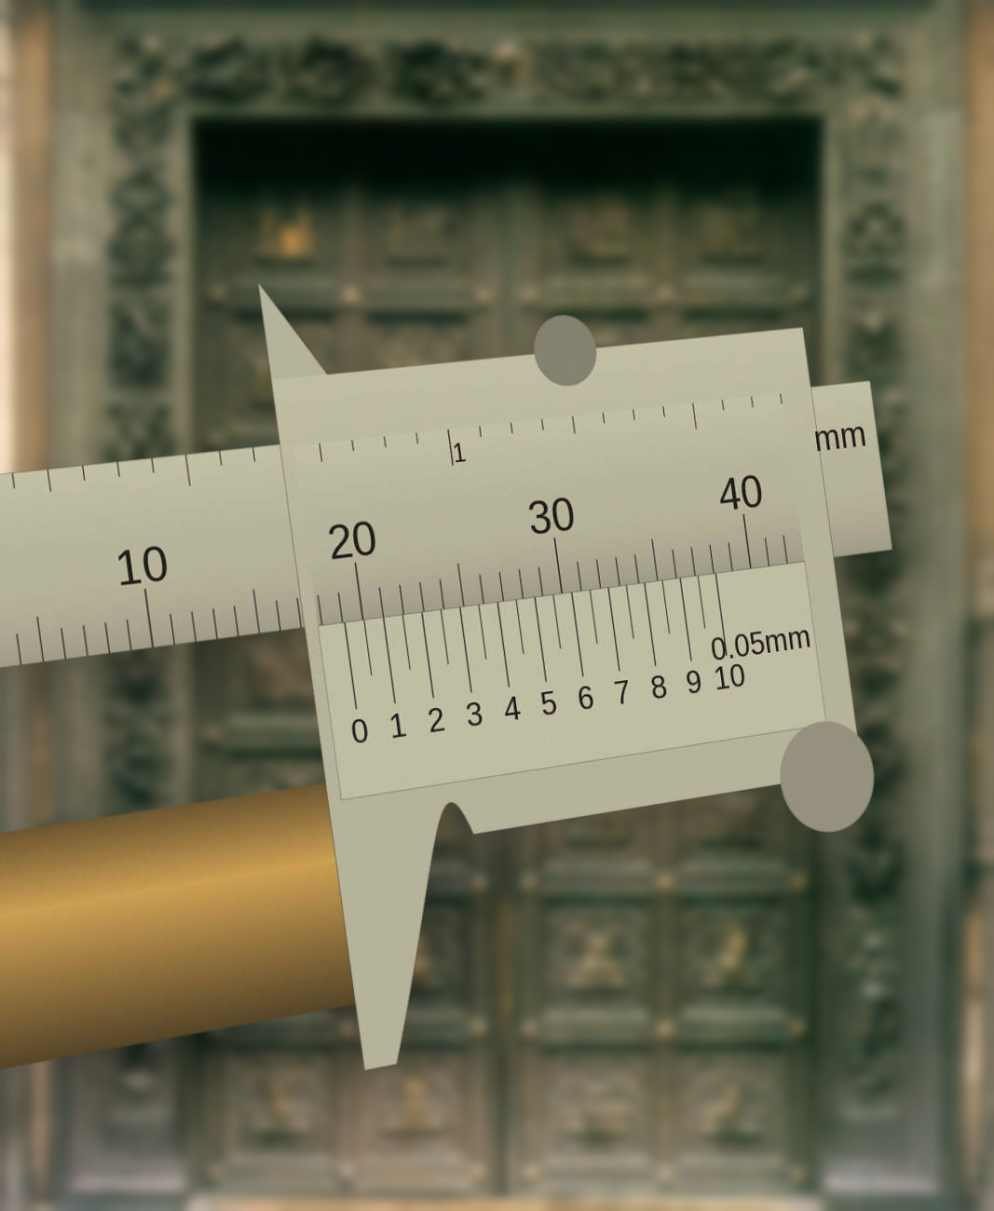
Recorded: 19.1 mm
